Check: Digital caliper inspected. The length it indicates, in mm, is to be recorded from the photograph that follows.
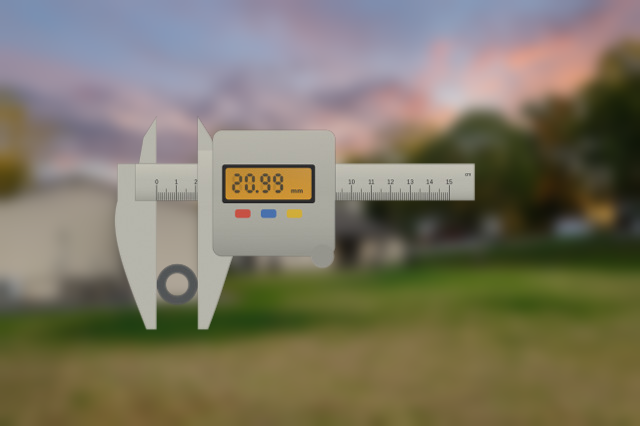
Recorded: 20.99 mm
